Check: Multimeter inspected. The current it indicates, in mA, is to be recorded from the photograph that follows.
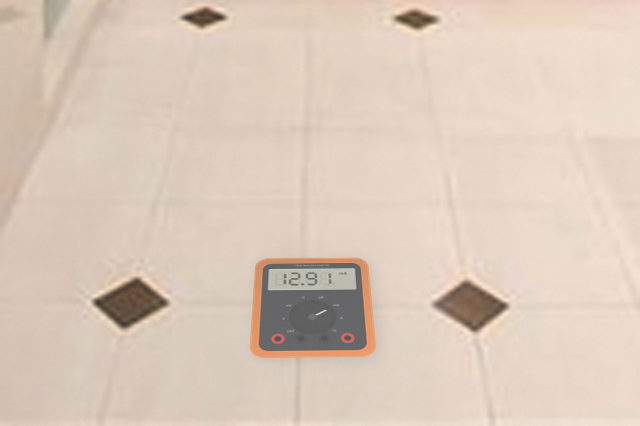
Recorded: 12.91 mA
